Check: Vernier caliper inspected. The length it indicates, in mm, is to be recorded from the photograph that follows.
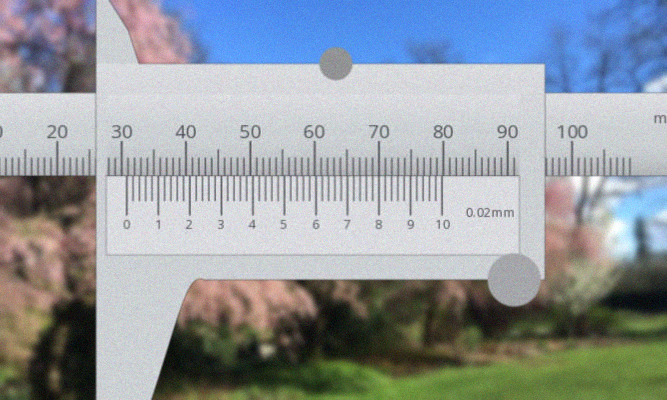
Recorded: 30.8 mm
